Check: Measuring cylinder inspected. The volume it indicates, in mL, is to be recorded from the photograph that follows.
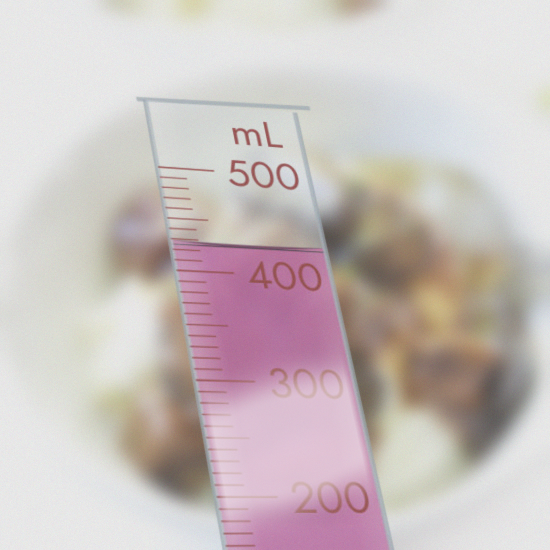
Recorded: 425 mL
